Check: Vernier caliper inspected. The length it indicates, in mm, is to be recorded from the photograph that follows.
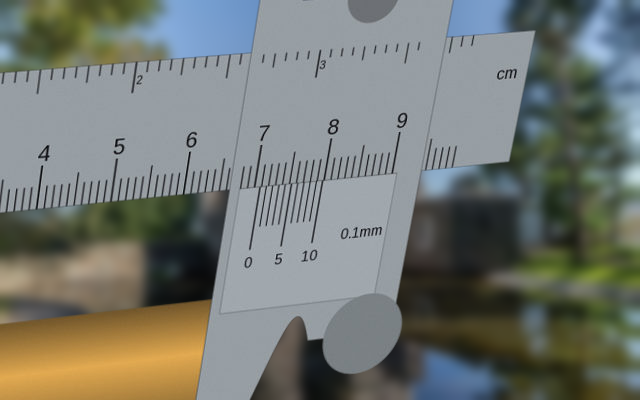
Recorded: 70.8 mm
